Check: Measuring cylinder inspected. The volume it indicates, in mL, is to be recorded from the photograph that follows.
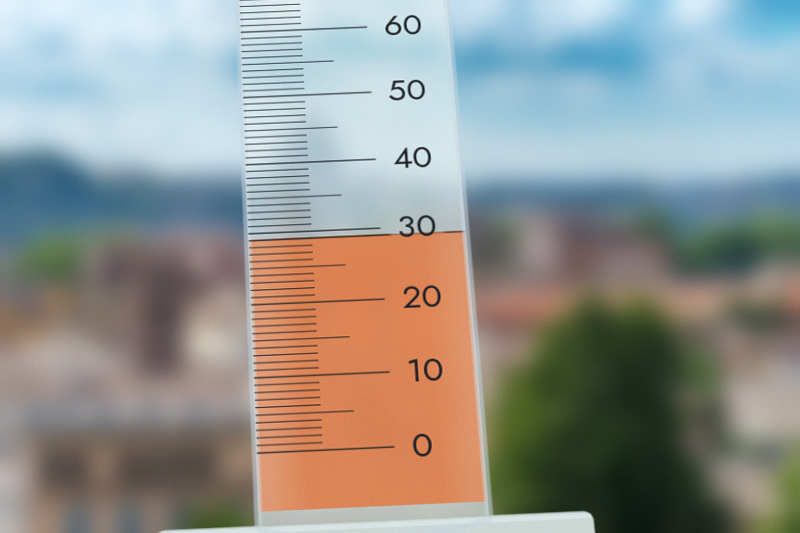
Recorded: 29 mL
